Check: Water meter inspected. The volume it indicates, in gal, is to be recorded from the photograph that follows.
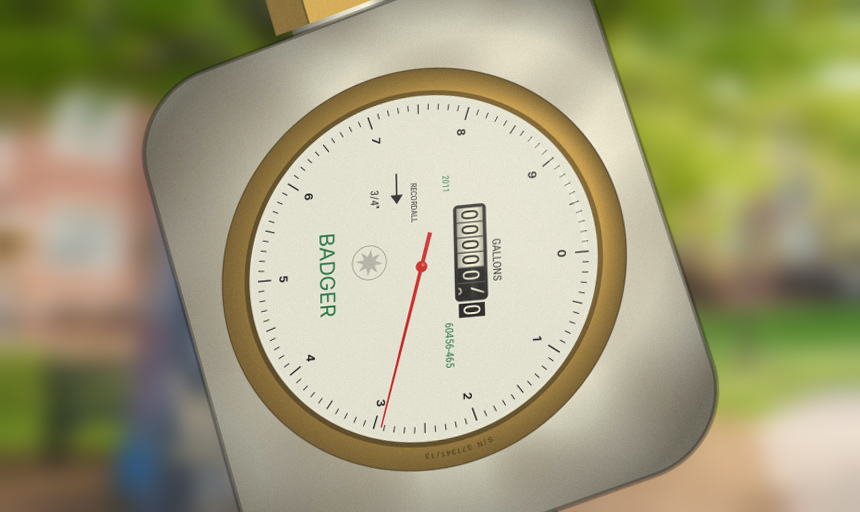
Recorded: 72.9 gal
